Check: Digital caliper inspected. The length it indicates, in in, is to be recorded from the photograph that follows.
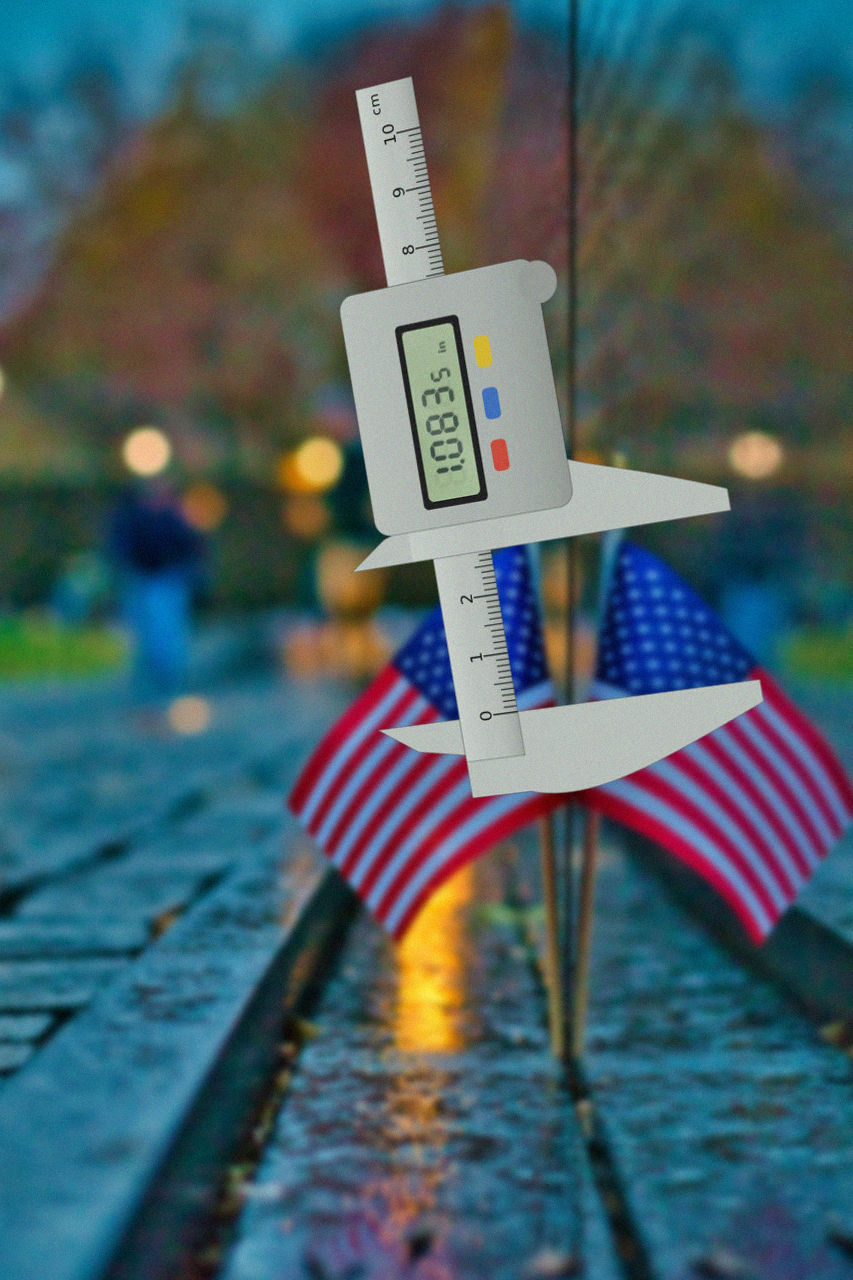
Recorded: 1.0835 in
